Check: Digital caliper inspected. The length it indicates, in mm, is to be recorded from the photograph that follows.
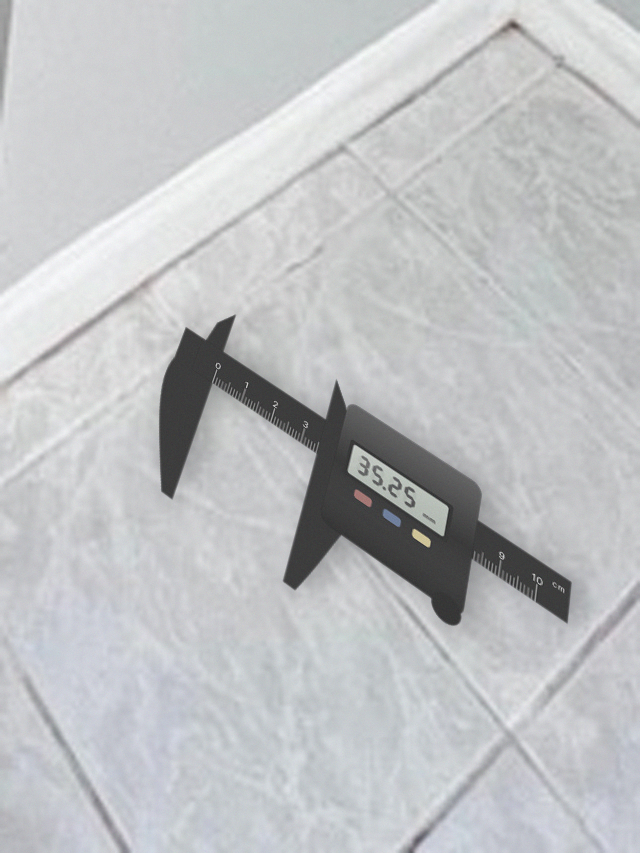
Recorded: 35.25 mm
